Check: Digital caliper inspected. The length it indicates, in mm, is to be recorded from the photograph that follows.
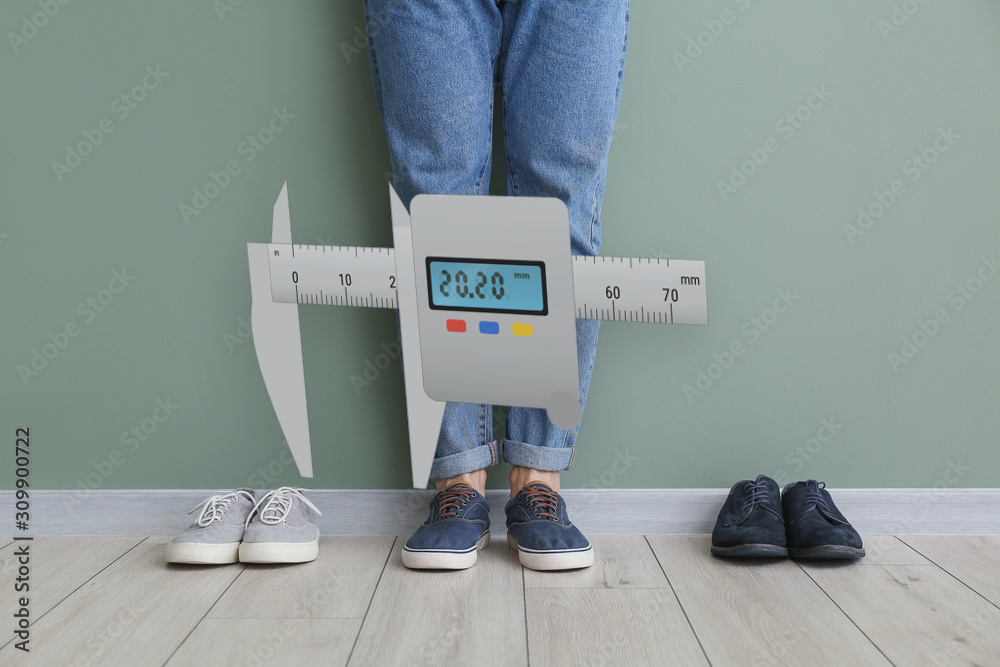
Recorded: 20.20 mm
